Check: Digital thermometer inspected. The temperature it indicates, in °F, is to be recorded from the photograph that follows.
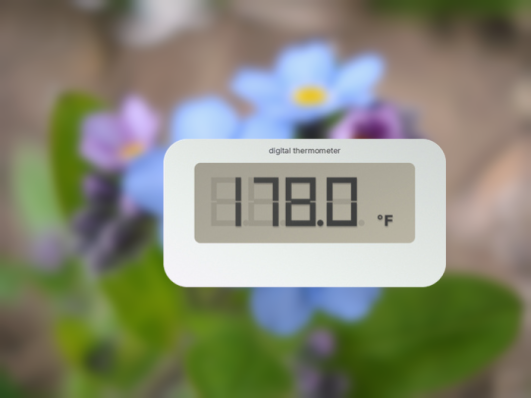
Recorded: 178.0 °F
